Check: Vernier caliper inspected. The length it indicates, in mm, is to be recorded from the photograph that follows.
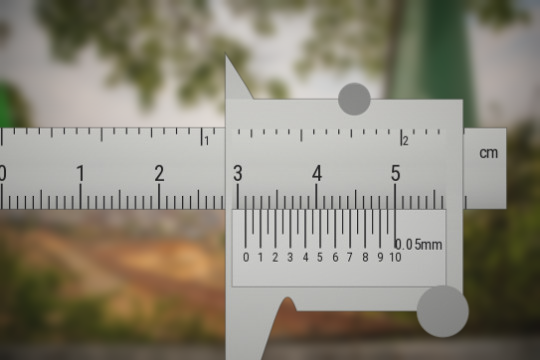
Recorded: 31.0 mm
